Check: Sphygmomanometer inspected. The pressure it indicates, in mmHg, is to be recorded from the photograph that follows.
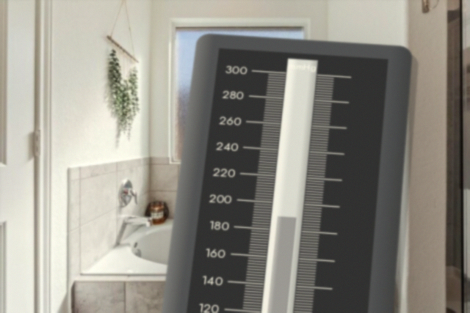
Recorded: 190 mmHg
